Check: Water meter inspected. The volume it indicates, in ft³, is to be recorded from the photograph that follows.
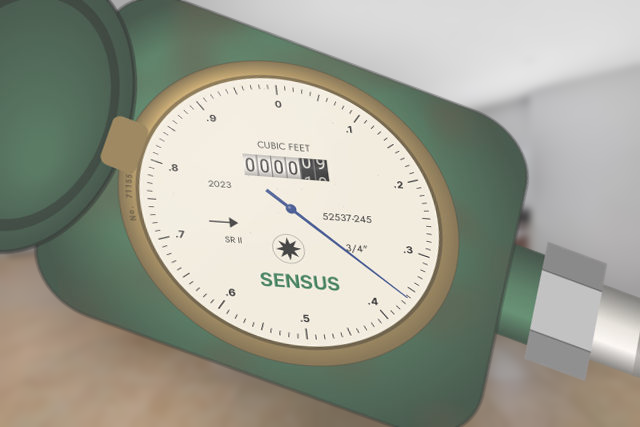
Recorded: 9.36 ft³
